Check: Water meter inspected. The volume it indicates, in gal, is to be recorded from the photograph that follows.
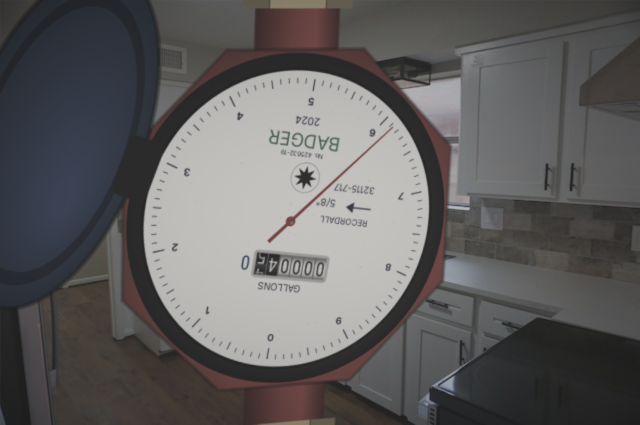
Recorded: 446.1 gal
